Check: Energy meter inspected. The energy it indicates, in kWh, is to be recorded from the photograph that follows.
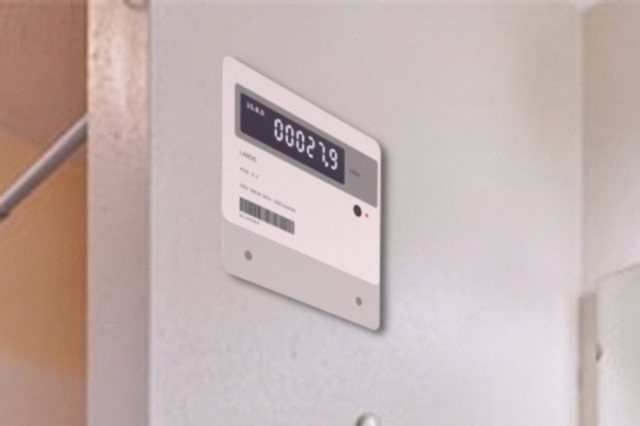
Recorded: 27.9 kWh
